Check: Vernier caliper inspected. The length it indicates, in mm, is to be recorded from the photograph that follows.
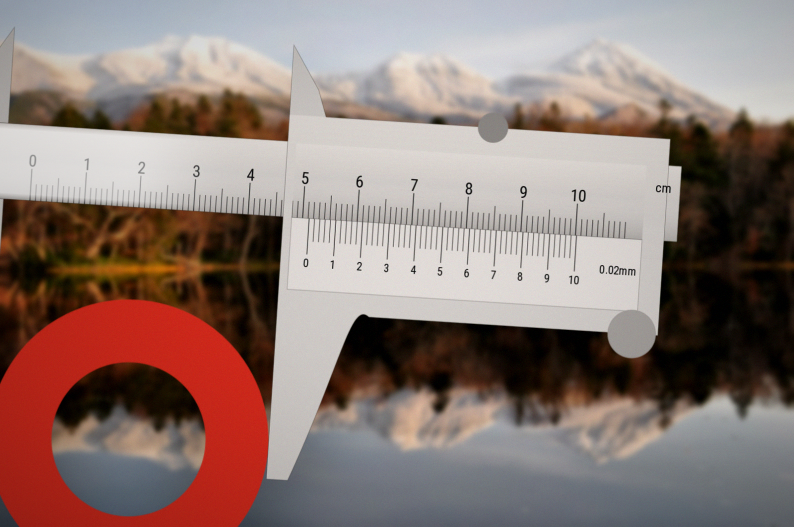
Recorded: 51.2 mm
